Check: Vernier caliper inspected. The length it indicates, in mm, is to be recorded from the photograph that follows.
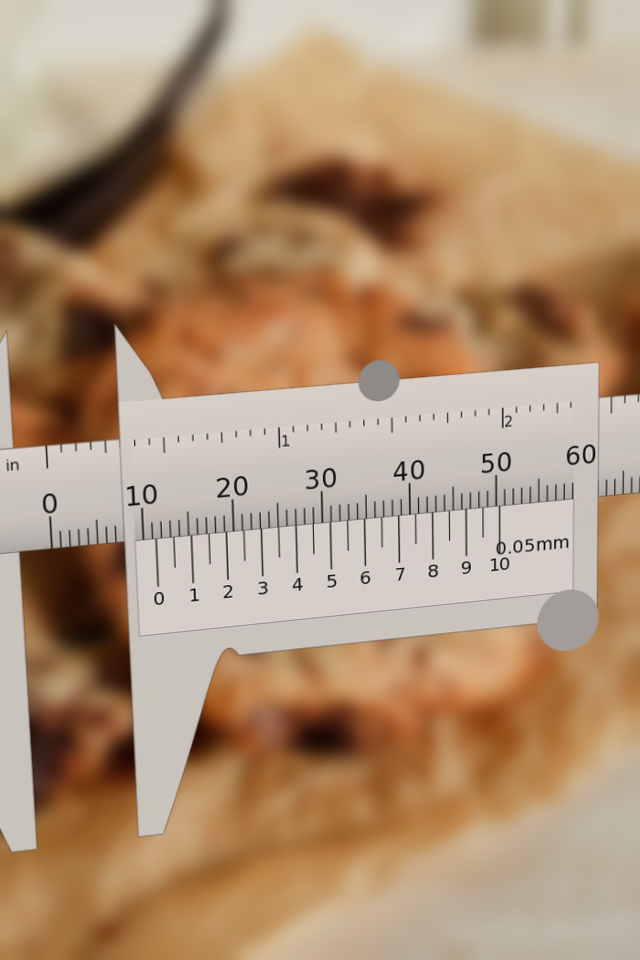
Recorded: 11.4 mm
